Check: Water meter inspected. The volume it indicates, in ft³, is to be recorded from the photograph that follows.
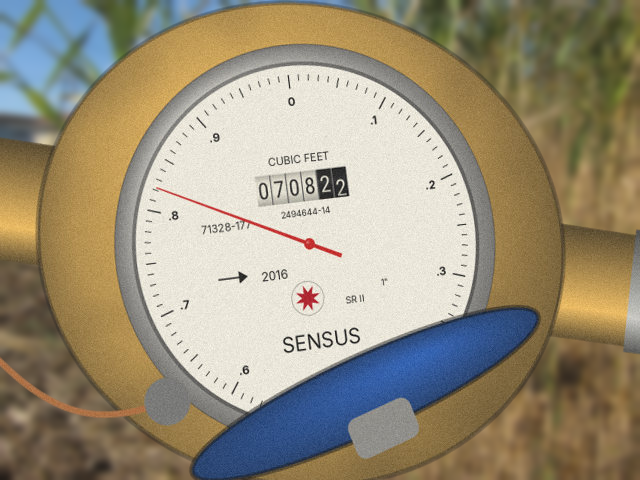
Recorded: 70821.82 ft³
